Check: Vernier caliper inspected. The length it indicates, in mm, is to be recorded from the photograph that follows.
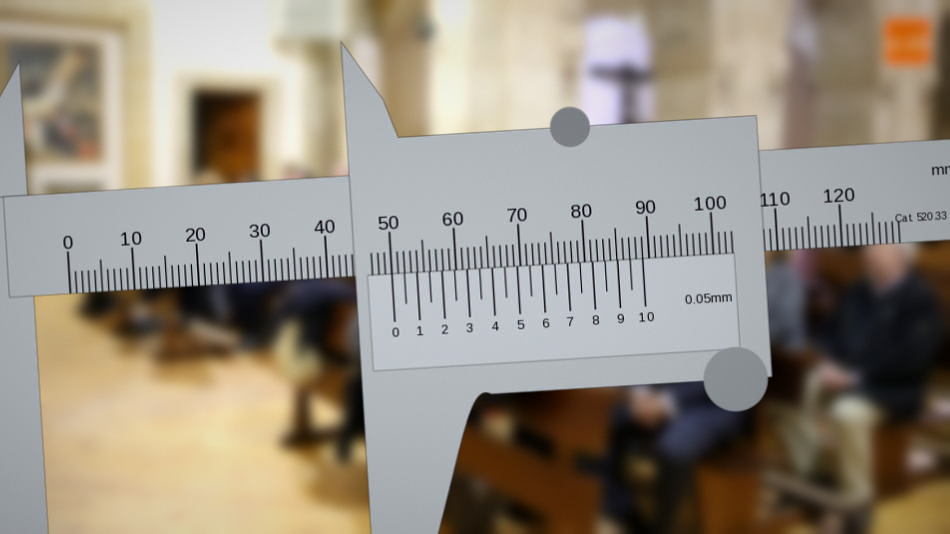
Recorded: 50.0 mm
